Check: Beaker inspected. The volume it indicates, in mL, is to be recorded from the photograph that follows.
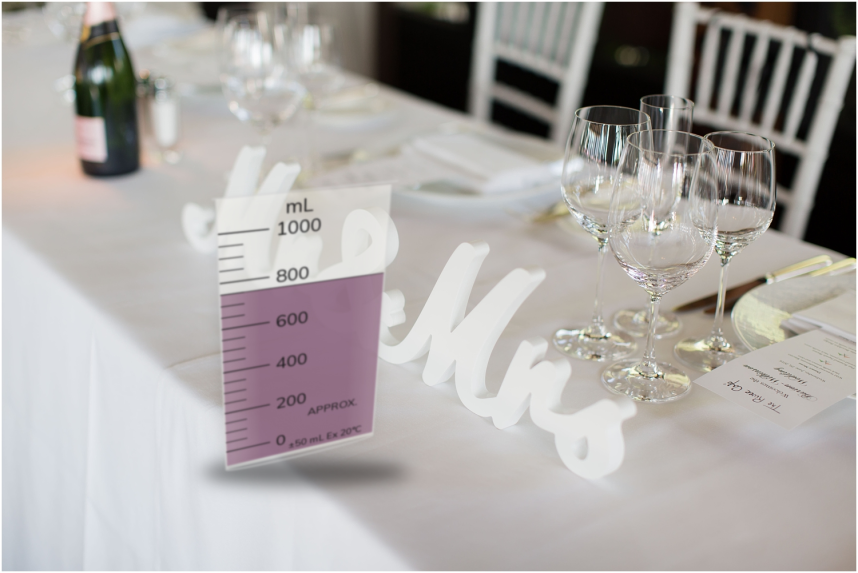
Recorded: 750 mL
